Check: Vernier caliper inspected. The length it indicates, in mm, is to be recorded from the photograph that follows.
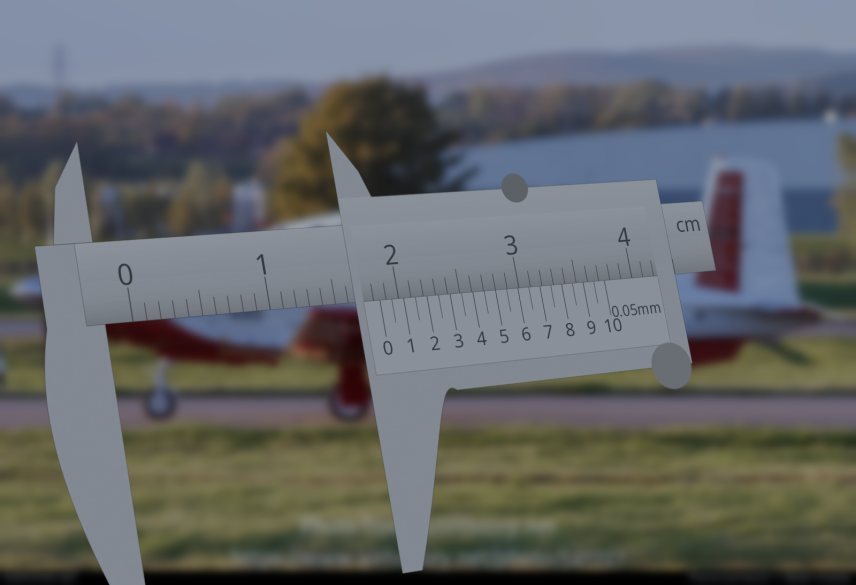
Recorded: 18.5 mm
